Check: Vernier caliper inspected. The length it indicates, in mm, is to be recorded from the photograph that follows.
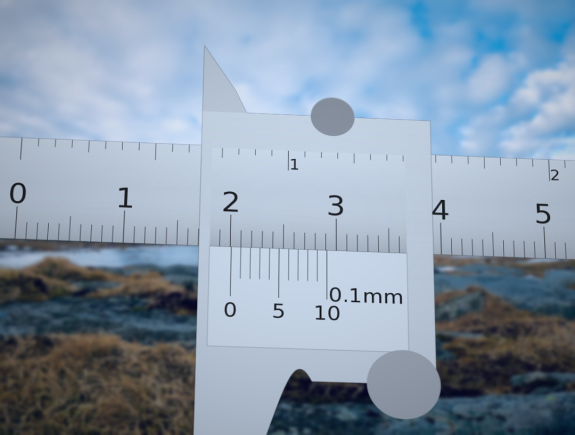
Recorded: 20.1 mm
